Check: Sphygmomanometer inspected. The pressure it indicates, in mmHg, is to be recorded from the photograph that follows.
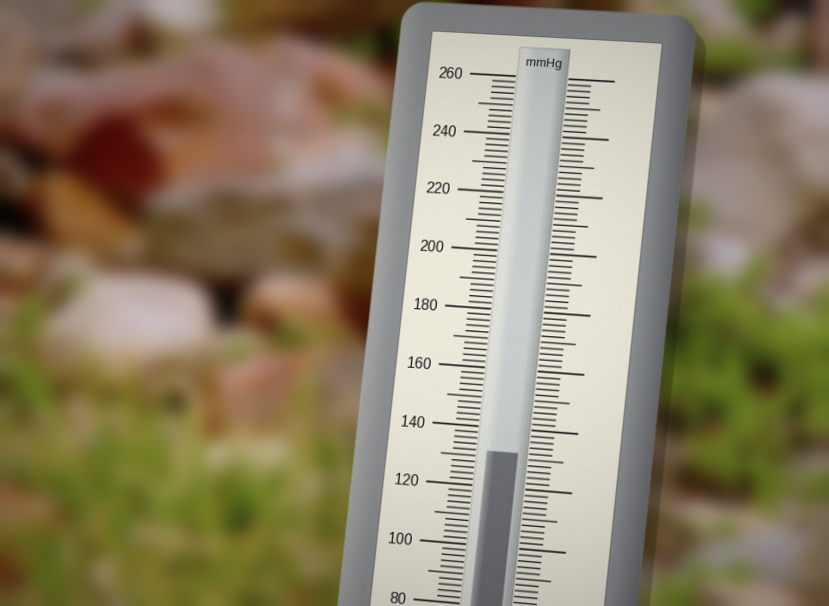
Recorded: 132 mmHg
